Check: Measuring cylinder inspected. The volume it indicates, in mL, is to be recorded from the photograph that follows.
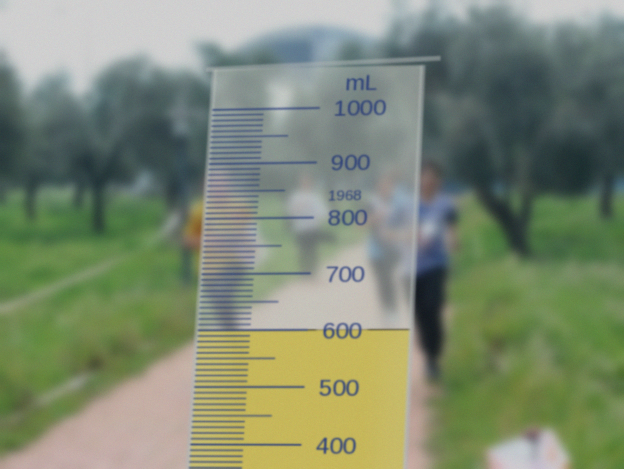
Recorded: 600 mL
